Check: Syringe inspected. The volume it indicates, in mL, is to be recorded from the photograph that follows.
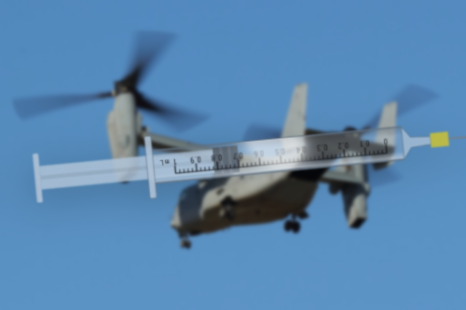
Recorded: 0.7 mL
